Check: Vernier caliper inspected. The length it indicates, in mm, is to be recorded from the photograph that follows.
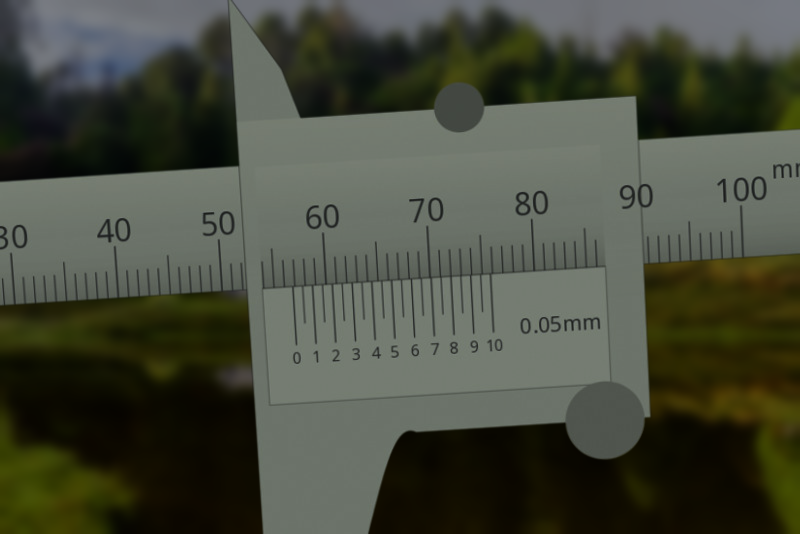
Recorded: 56.8 mm
